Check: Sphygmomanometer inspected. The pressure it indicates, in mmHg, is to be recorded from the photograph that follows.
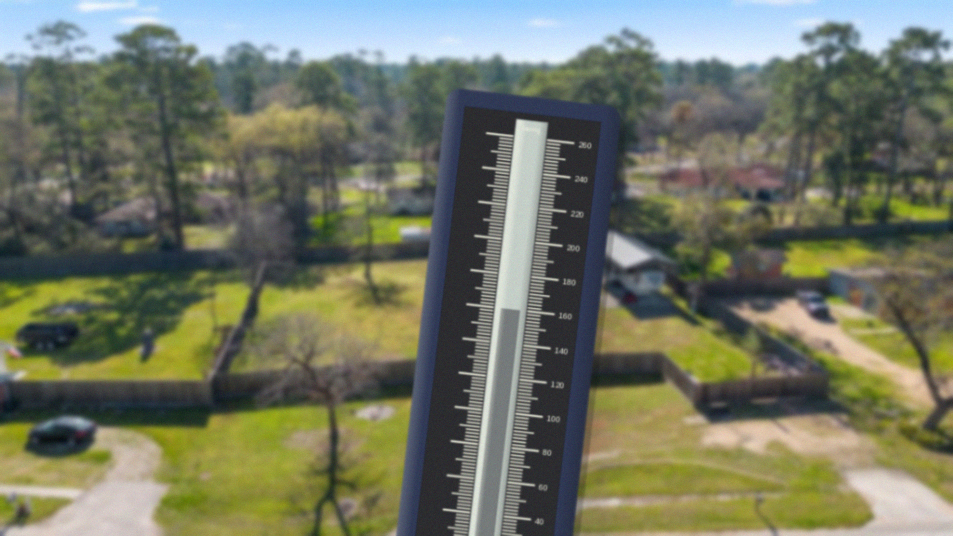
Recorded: 160 mmHg
